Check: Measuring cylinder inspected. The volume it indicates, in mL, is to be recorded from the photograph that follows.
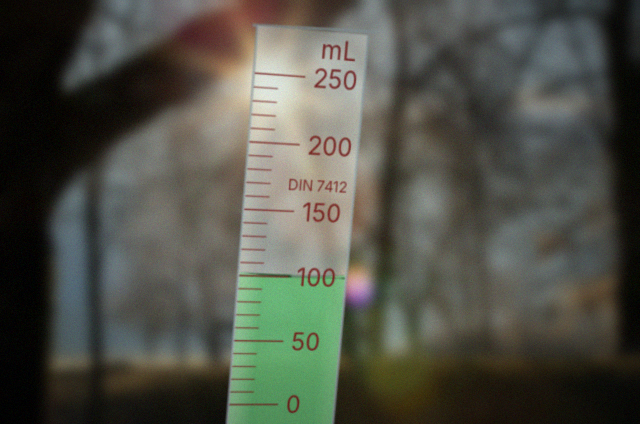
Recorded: 100 mL
